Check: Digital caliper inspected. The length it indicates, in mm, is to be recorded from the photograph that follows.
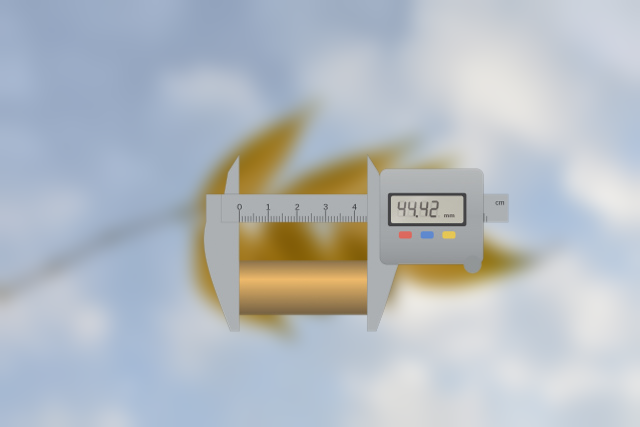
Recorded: 44.42 mm
